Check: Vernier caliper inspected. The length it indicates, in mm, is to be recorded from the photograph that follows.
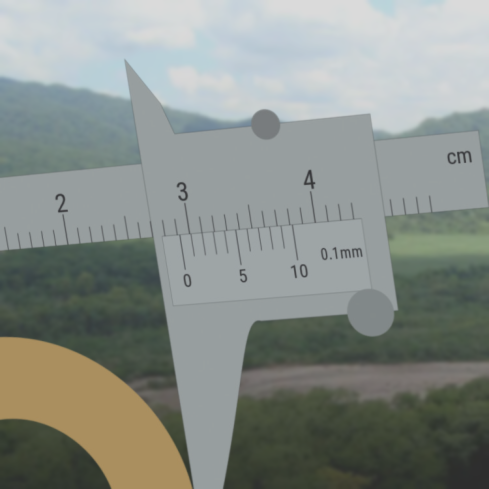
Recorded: 29.2 mm
